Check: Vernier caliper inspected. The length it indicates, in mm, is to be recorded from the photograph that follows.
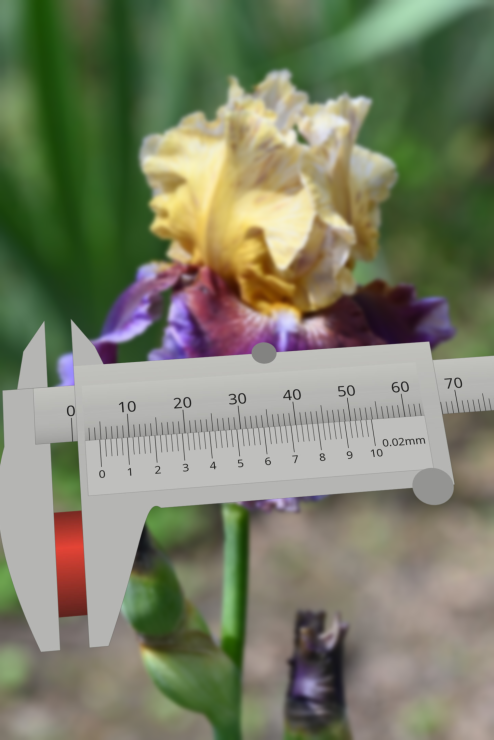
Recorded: 4.8 mm
